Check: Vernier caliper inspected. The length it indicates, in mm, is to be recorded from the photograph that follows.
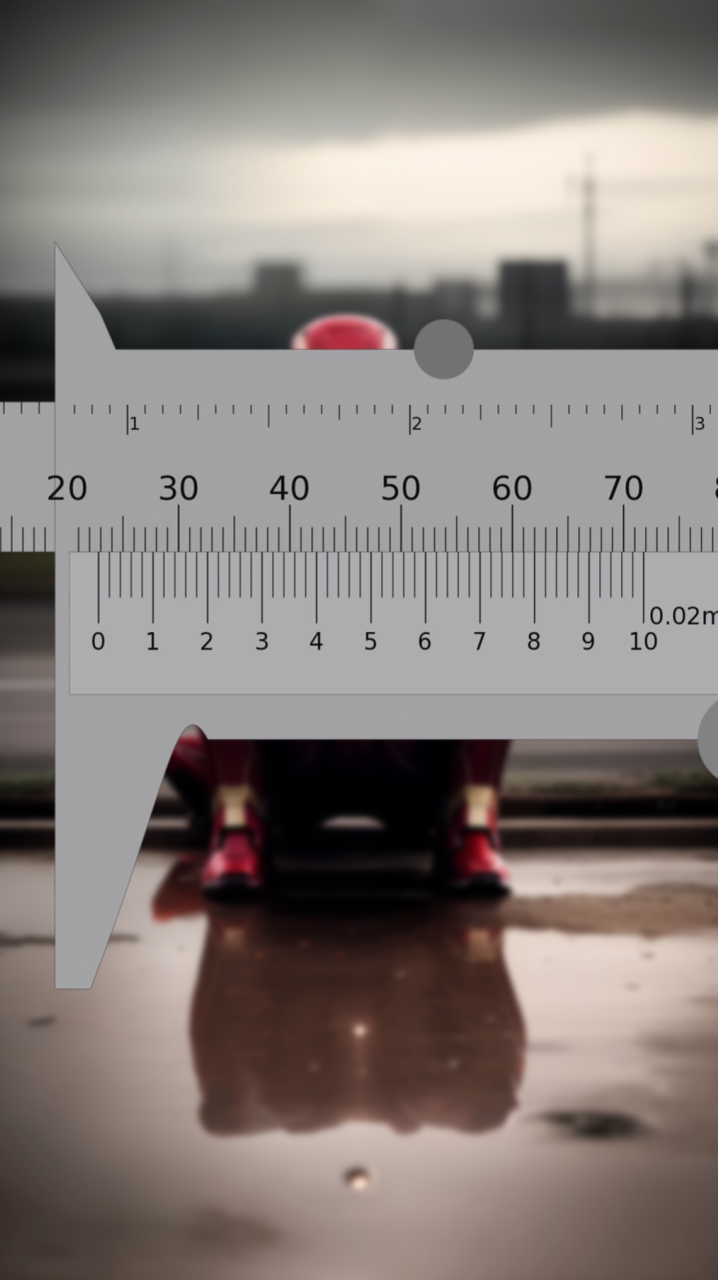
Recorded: 22.8 mm
